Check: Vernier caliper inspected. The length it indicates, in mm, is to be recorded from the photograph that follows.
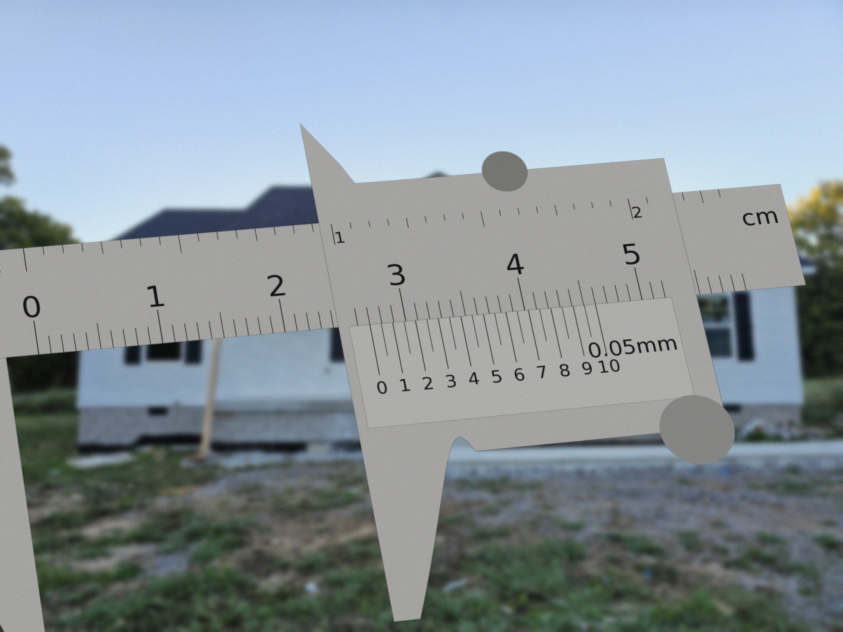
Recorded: 27.0 mm
